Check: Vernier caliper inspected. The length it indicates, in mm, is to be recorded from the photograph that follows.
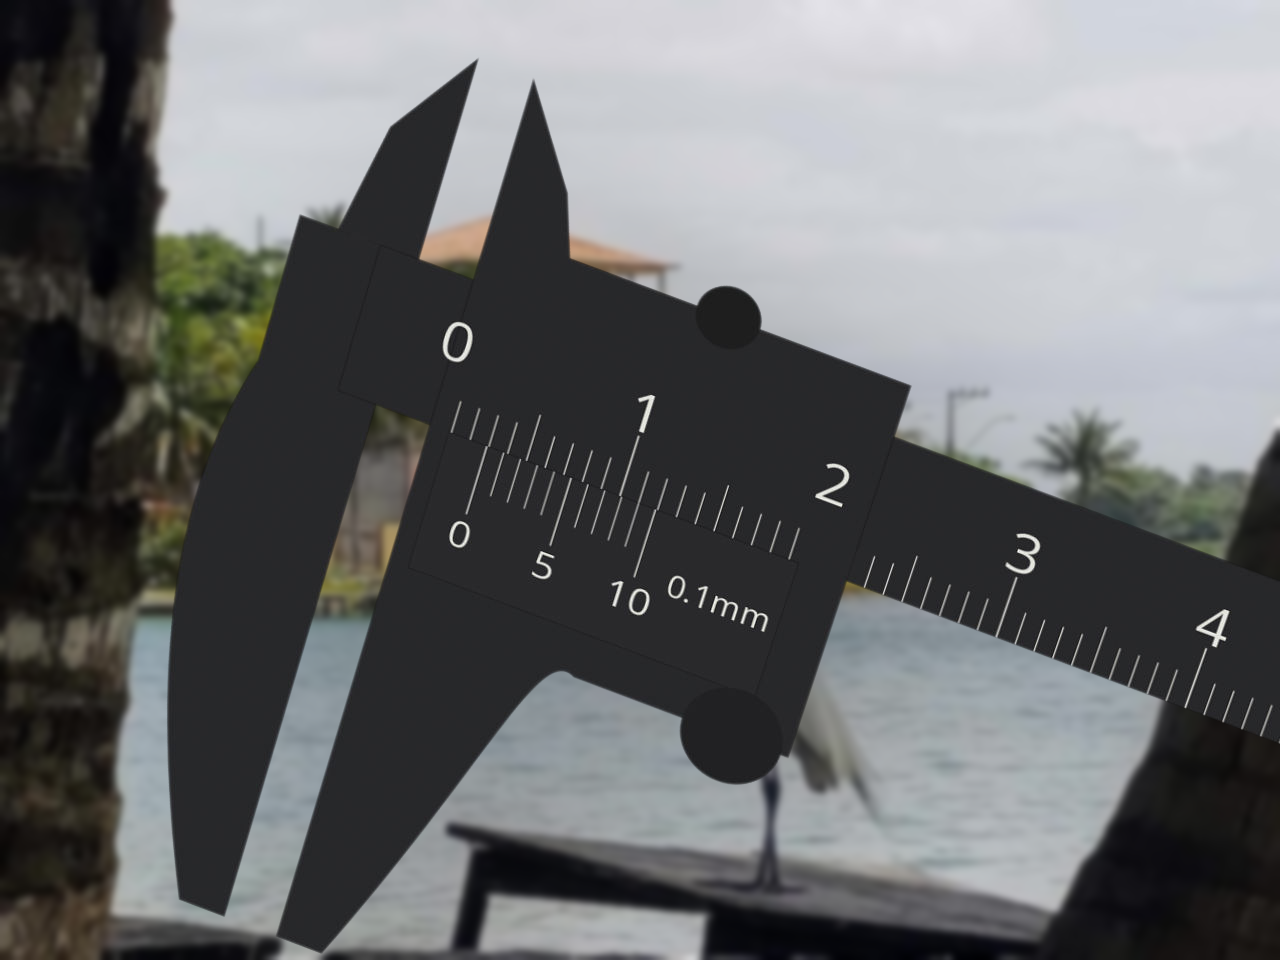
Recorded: 2.9 mm
